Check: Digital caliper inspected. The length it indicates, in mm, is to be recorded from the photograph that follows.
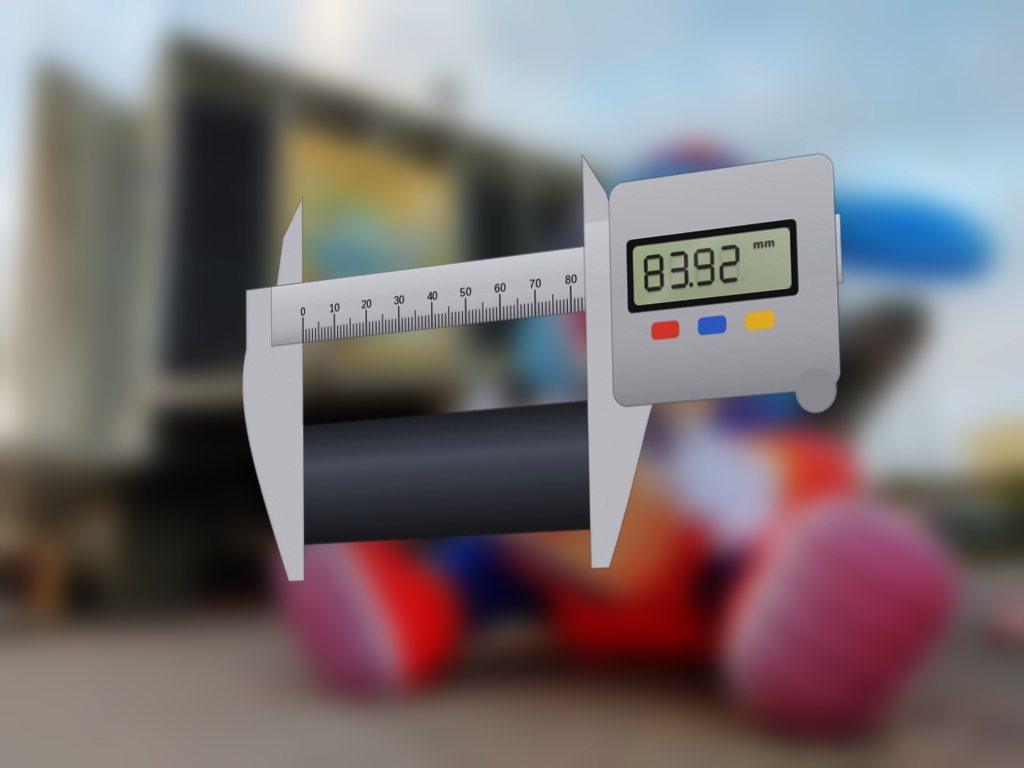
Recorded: 83.92 mm
